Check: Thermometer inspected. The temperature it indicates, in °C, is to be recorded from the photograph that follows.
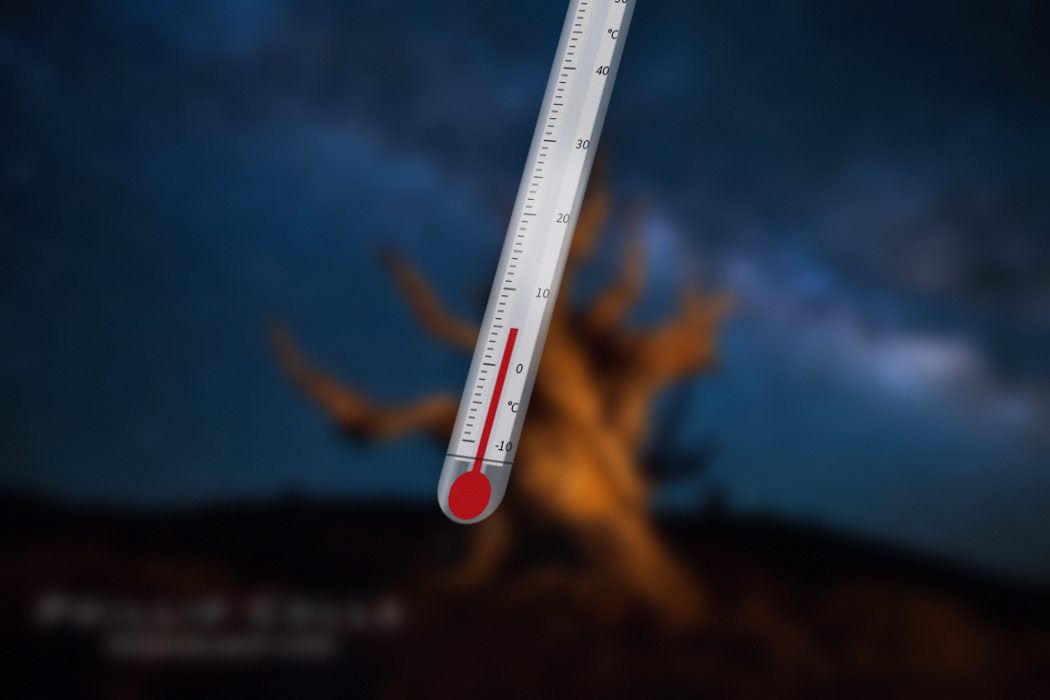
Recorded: 5 °C
